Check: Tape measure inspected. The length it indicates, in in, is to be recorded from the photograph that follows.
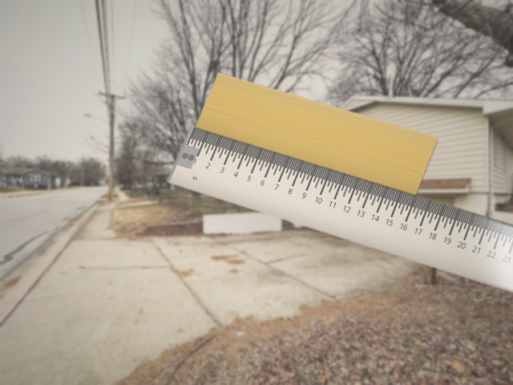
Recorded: 16 in
